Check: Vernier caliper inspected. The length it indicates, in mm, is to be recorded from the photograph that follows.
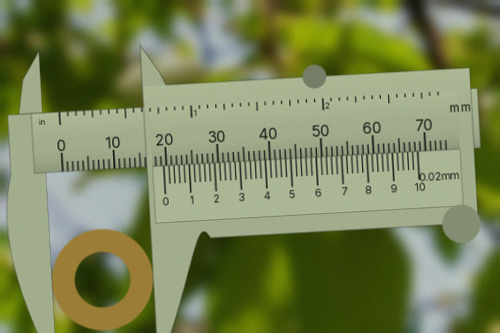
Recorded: 19.5 mm
